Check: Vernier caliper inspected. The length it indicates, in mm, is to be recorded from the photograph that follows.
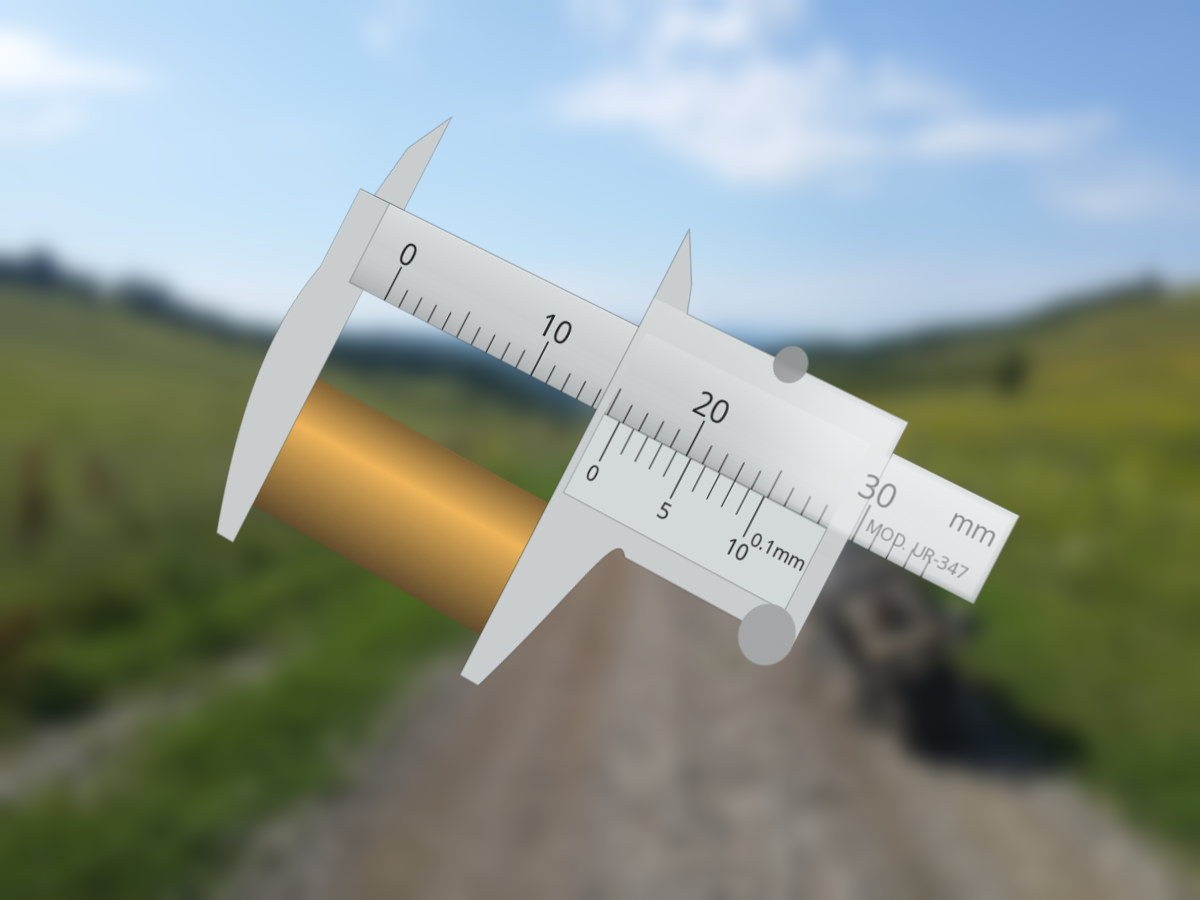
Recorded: 15.8 mm
